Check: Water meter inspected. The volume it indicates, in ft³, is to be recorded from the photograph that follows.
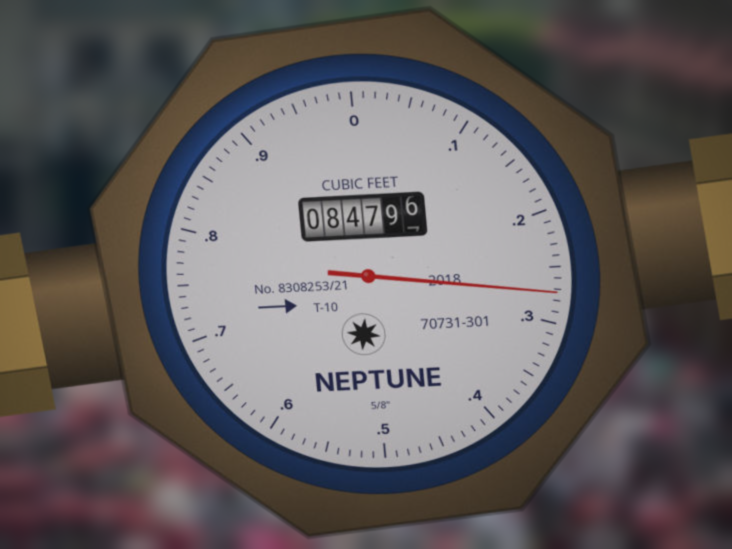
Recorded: 84796.27 ft³
